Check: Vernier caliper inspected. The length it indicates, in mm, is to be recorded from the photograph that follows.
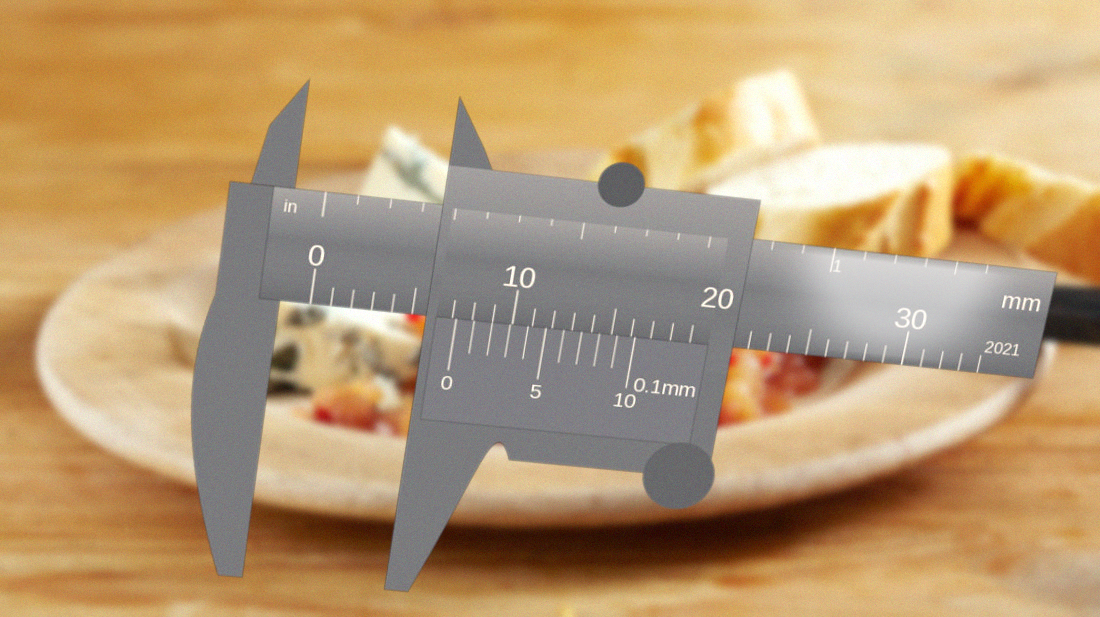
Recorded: 7.2 mm
